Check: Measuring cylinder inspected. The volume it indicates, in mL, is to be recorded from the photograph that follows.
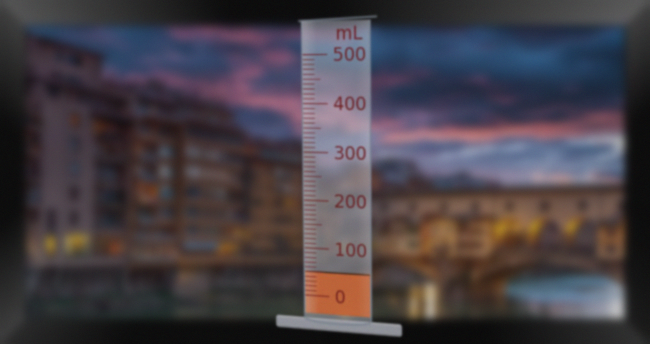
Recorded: 50 mL
